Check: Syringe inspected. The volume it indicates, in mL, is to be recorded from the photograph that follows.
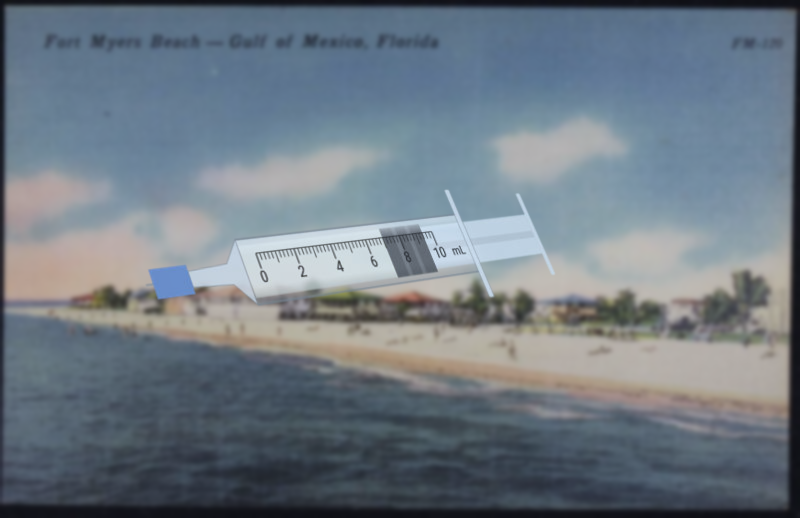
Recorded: 7 mL
